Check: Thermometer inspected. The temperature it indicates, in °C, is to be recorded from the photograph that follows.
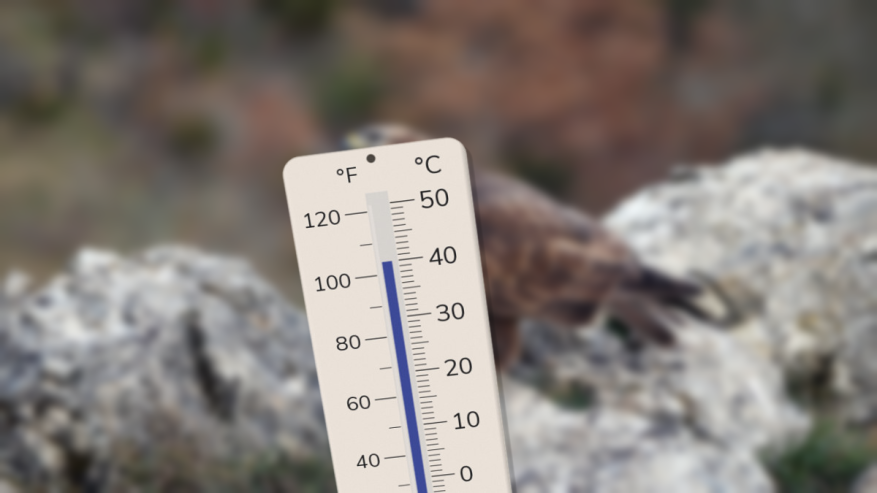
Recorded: 40 °C
